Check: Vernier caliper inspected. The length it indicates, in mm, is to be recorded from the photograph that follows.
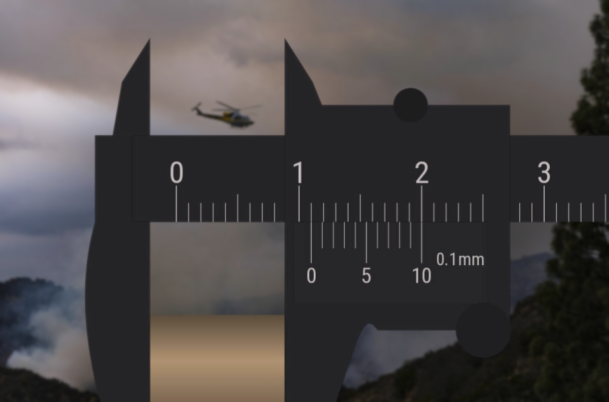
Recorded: 11.0 mm
